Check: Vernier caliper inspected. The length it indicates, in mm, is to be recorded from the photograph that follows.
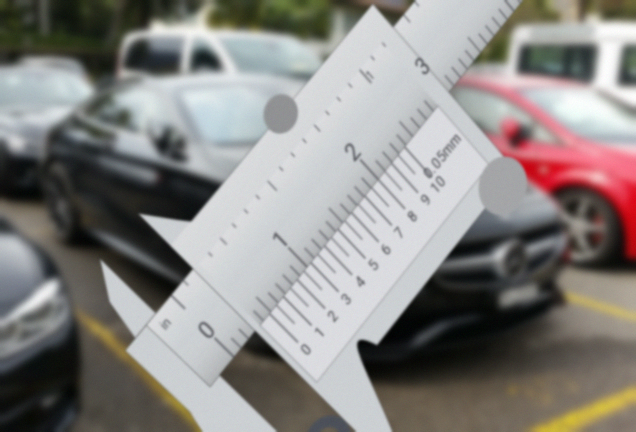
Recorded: 4.8 mm
